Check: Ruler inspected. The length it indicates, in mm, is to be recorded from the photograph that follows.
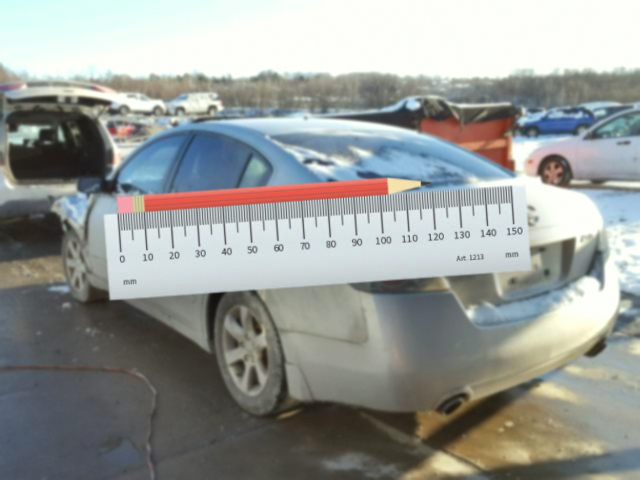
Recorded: 120 mm
